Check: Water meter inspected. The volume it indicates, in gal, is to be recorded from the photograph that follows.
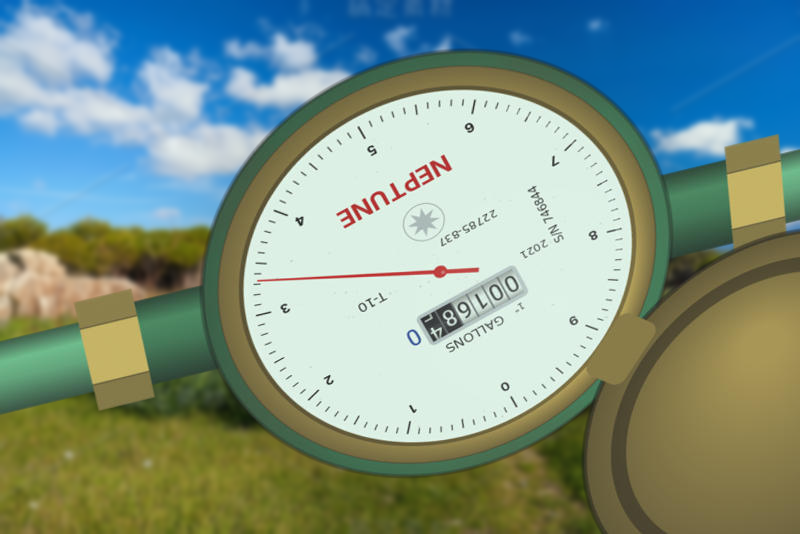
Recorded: 16843.3 gal
